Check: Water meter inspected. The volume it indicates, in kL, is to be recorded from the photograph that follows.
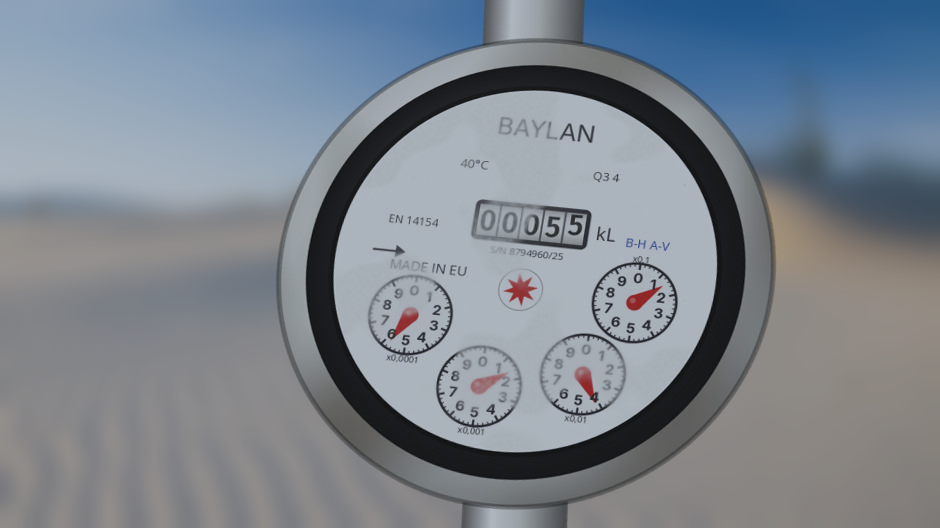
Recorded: 55.1415 kL
